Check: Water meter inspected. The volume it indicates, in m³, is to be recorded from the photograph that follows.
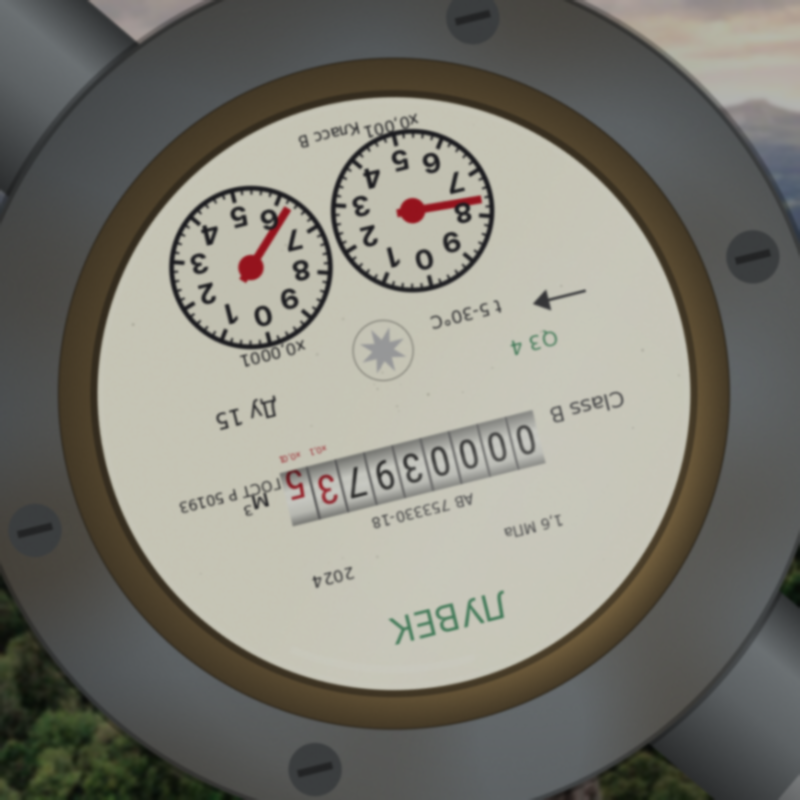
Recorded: 397.3476 m³
